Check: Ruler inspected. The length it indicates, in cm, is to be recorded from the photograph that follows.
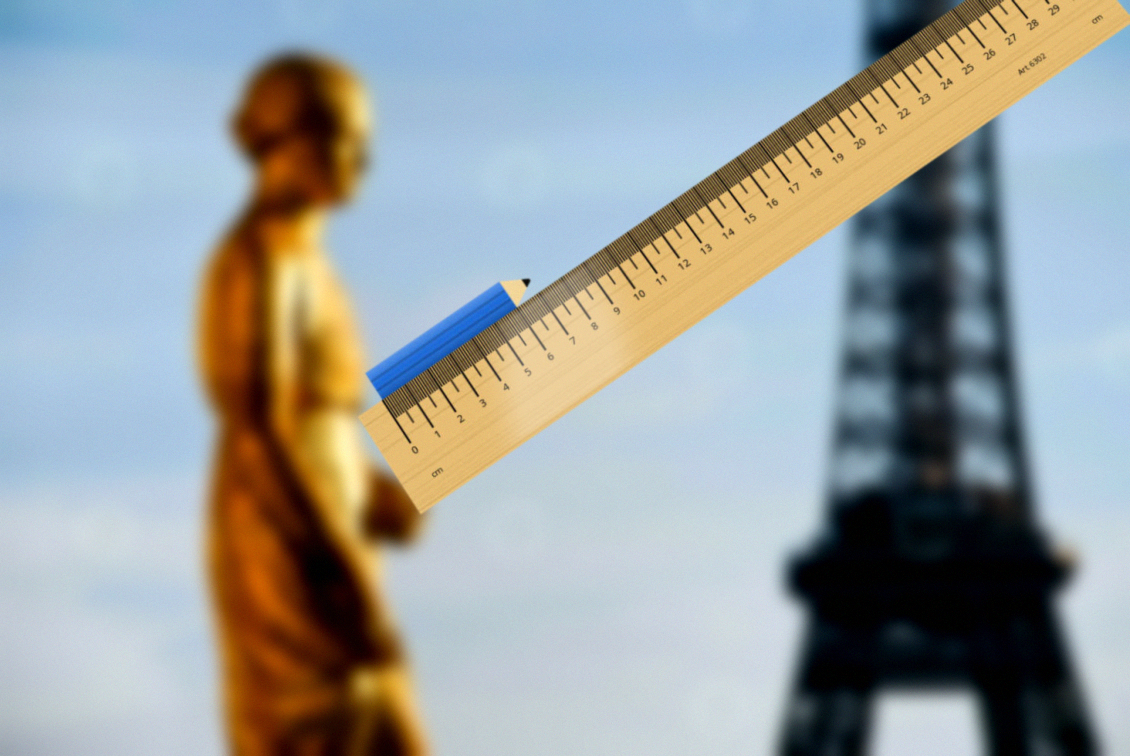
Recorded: 7 cm
